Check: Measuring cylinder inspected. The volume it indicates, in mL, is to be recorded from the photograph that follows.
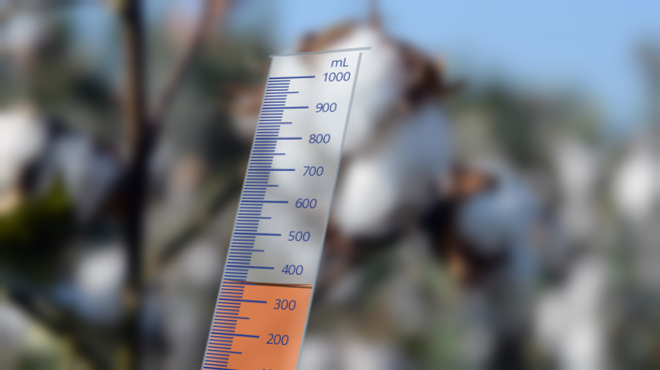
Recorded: 350 mL
